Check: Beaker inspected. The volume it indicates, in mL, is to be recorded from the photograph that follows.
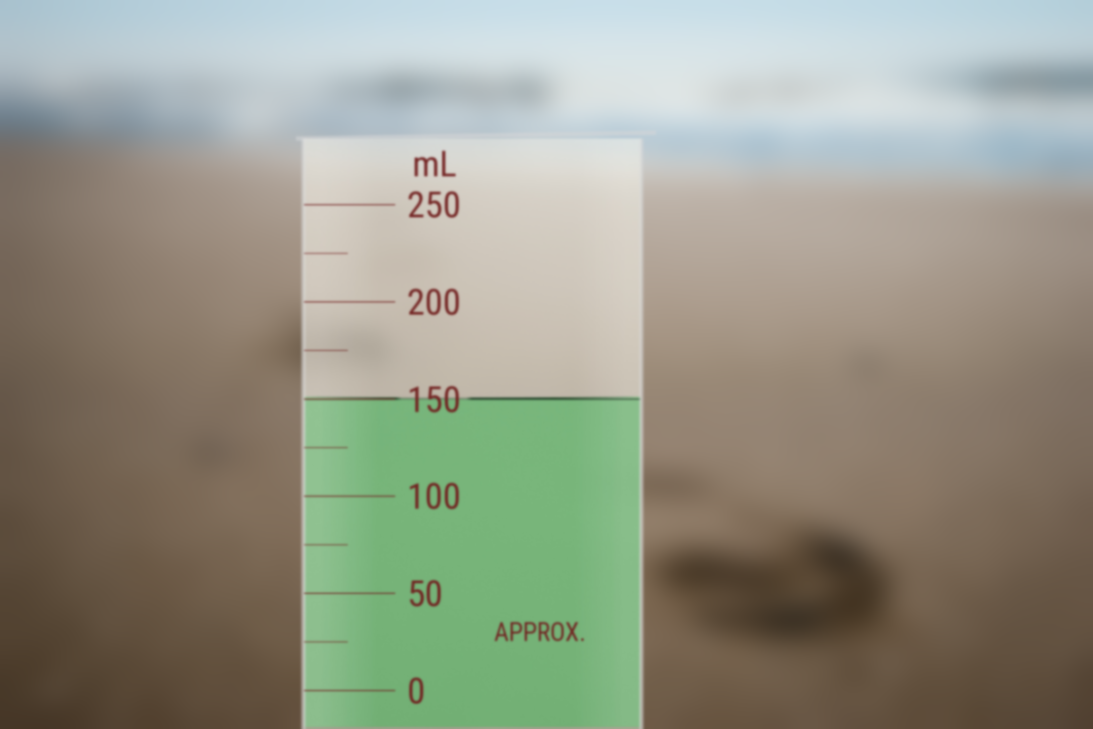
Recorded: 150 mL
